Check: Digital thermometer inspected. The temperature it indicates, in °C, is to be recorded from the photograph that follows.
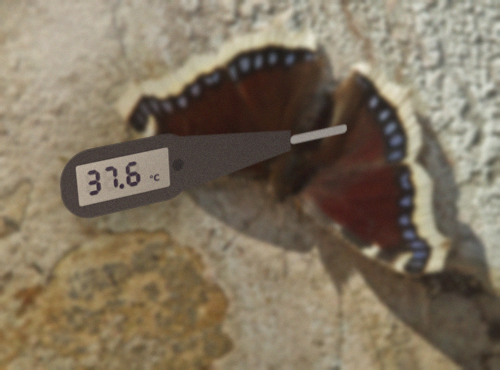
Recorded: 37.6 °C
